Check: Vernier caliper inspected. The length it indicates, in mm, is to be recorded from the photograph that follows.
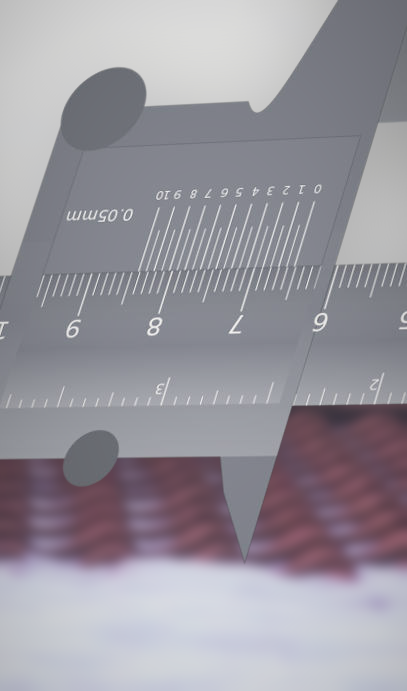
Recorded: 65.2 mm
